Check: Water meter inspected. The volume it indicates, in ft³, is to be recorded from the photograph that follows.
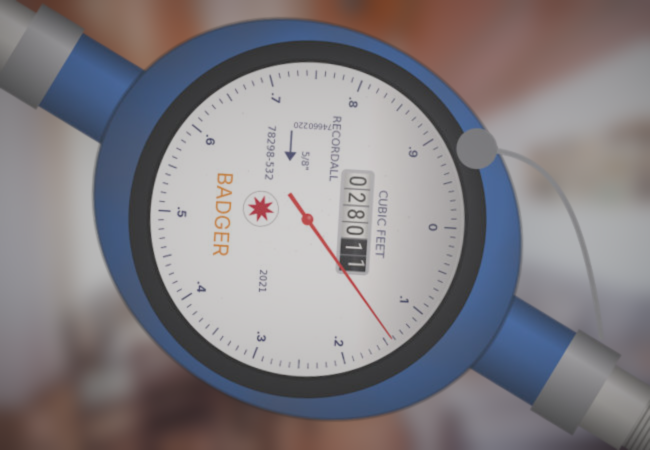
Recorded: 28011.14 ft³
